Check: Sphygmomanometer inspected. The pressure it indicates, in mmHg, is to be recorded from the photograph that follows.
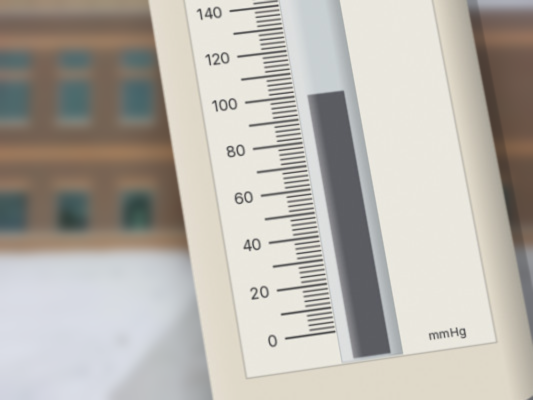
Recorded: 100 mmHg
